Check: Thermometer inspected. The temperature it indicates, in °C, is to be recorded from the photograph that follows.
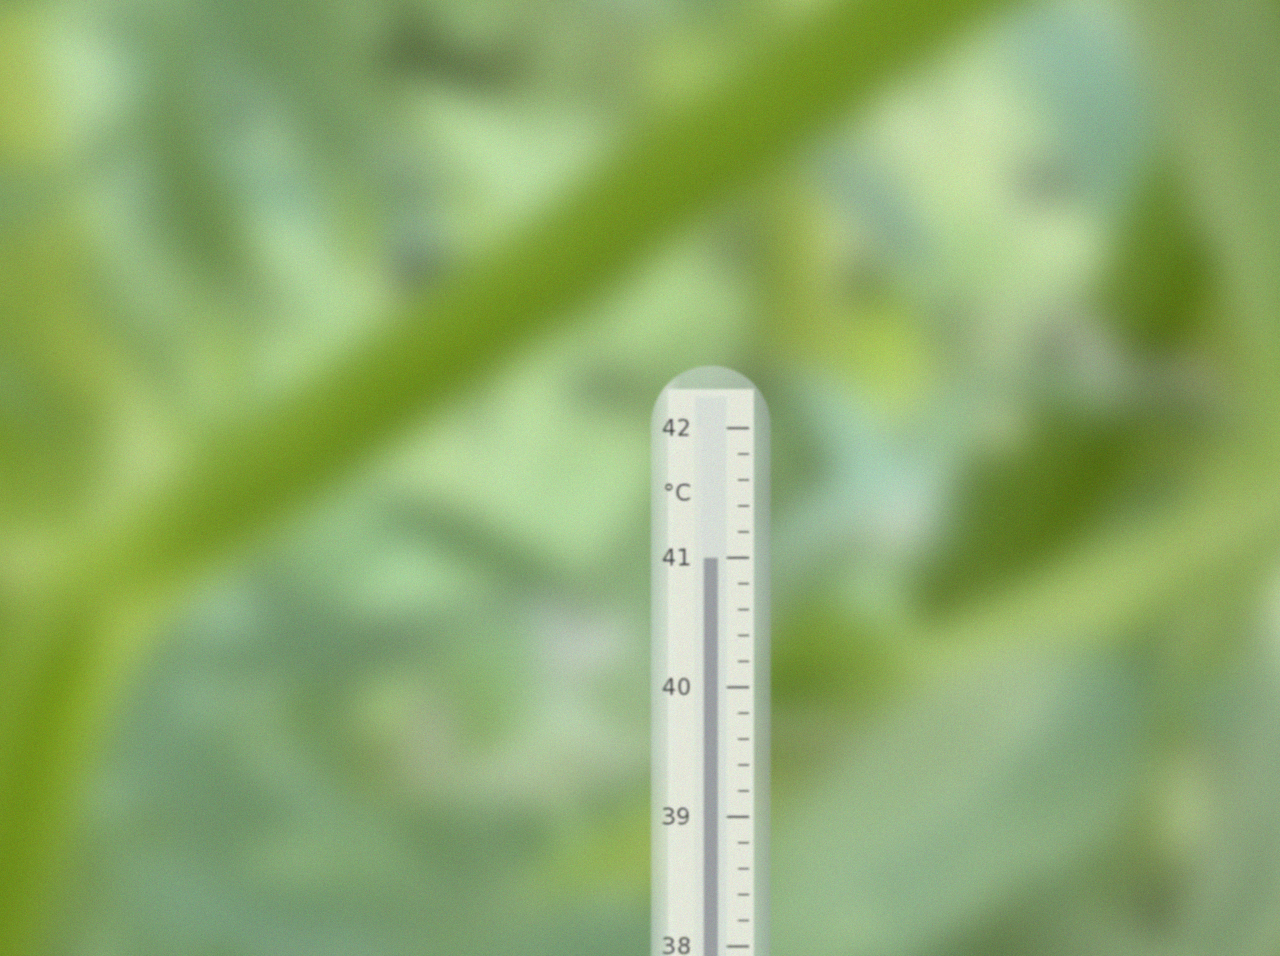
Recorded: 41 °C
